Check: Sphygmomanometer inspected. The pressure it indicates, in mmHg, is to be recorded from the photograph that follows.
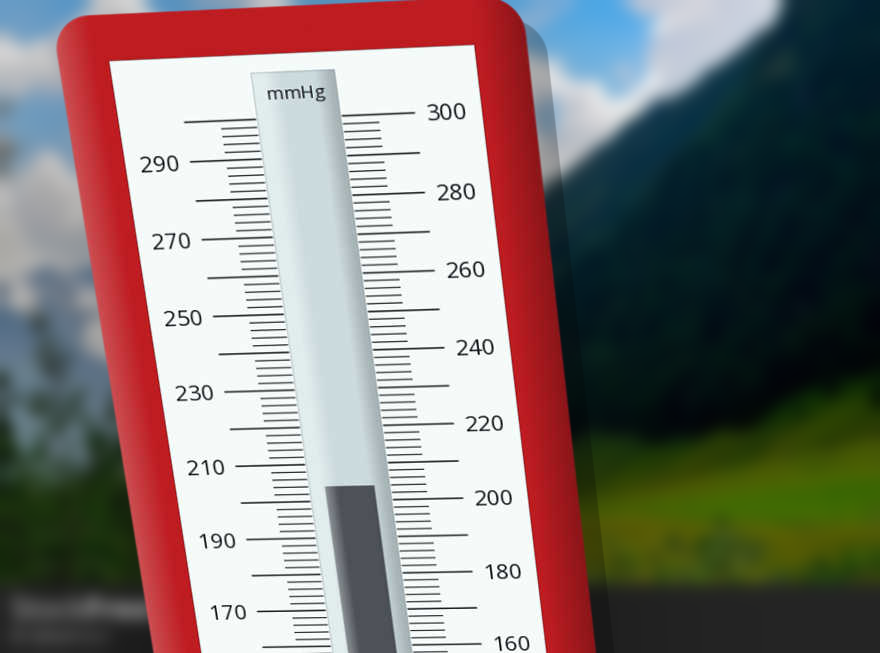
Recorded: 204 mmHg
